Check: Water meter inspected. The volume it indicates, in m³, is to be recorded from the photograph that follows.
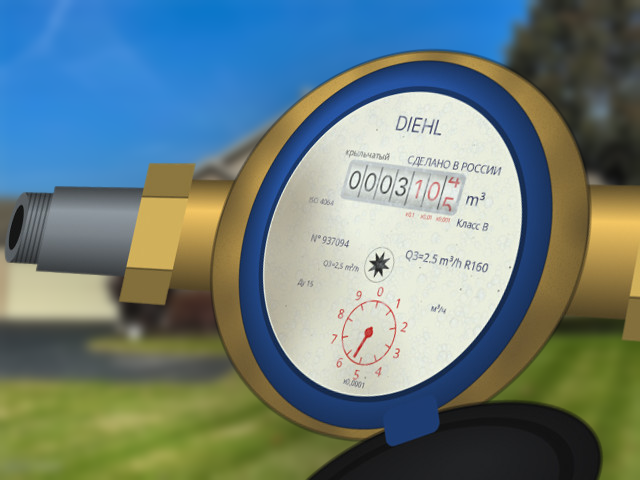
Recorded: 3.1045 m³
